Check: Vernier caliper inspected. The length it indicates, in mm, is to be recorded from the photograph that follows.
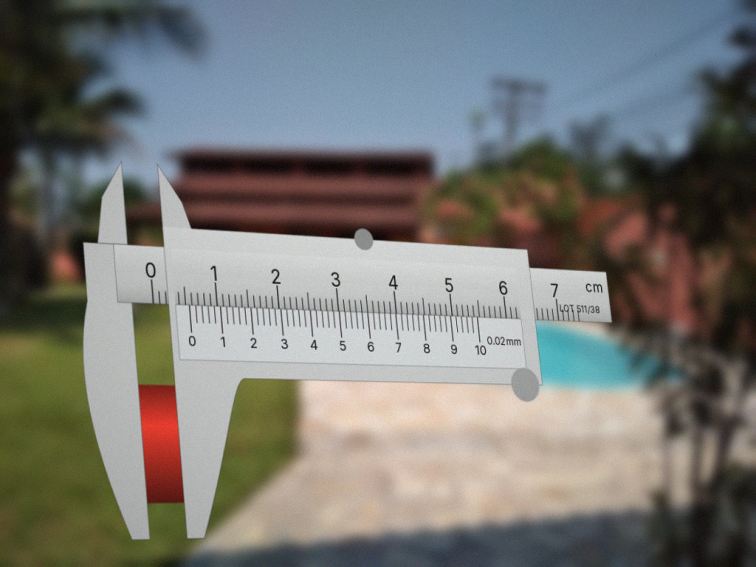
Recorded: 5.6 mm
